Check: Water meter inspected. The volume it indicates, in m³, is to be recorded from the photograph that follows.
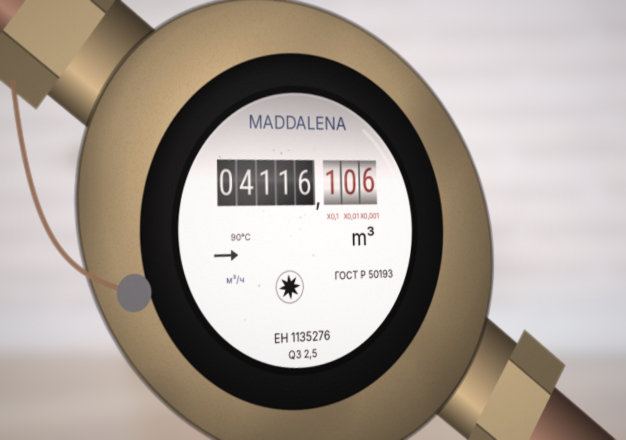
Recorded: 4116.106 m³
